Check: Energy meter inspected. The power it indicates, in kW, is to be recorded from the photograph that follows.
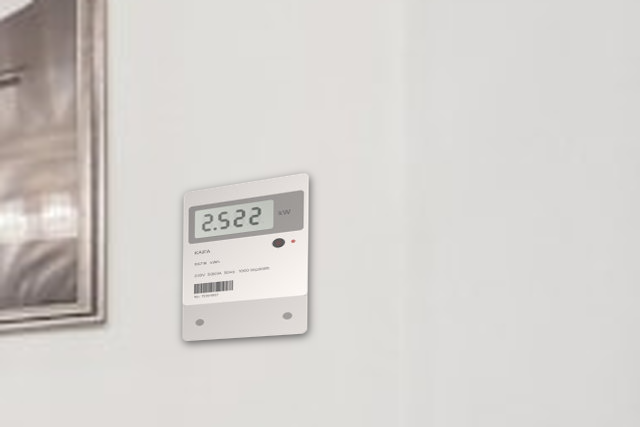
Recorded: 2.522 kW
